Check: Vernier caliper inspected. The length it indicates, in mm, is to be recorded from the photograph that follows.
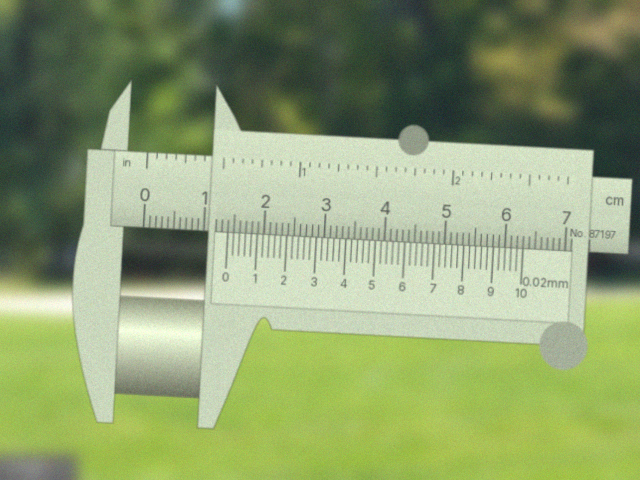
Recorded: 14.0 mm
